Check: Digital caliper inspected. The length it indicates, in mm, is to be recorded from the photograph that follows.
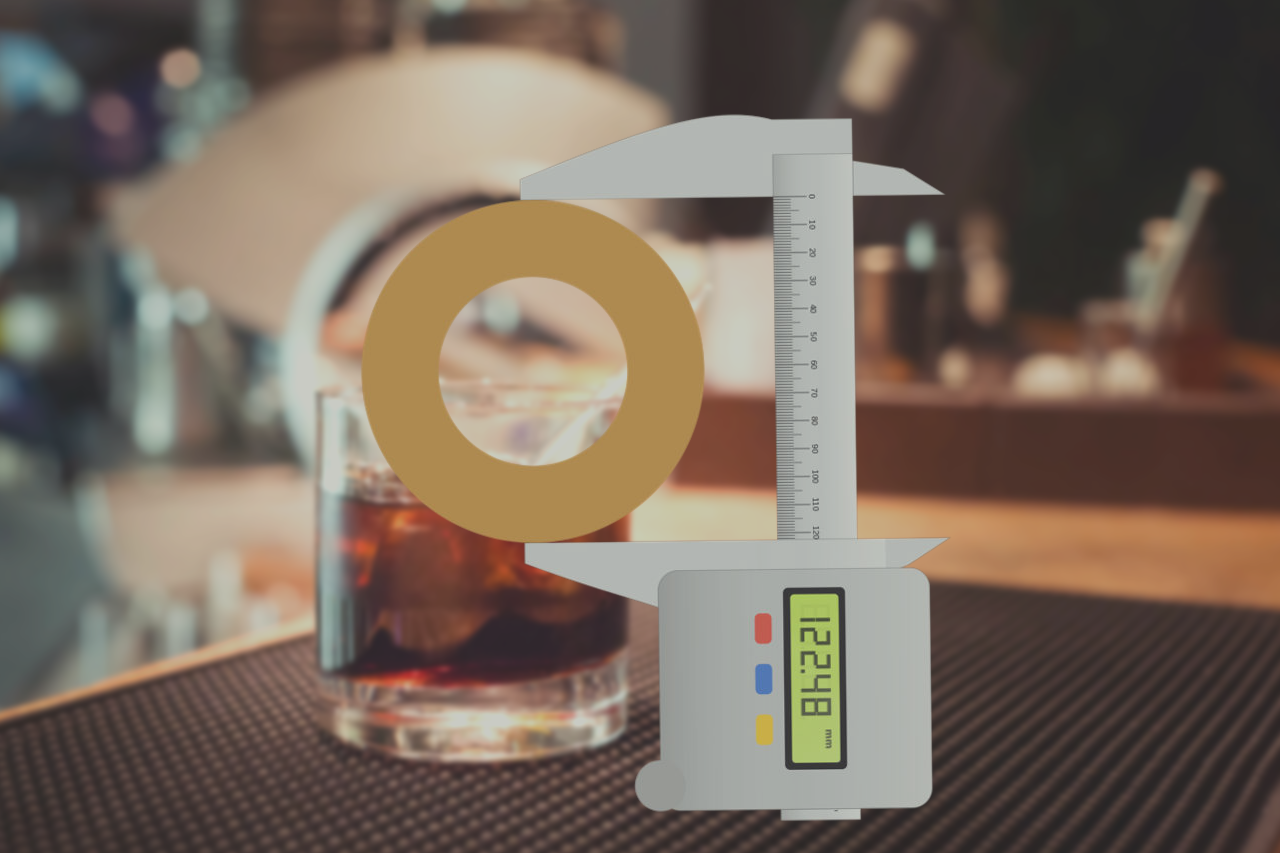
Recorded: 122.48 mm
